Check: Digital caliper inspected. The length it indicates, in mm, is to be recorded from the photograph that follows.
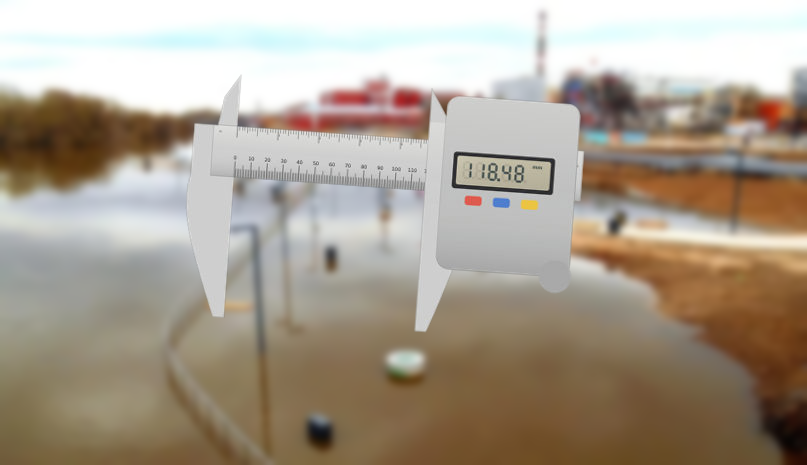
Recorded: 118.48 mm
